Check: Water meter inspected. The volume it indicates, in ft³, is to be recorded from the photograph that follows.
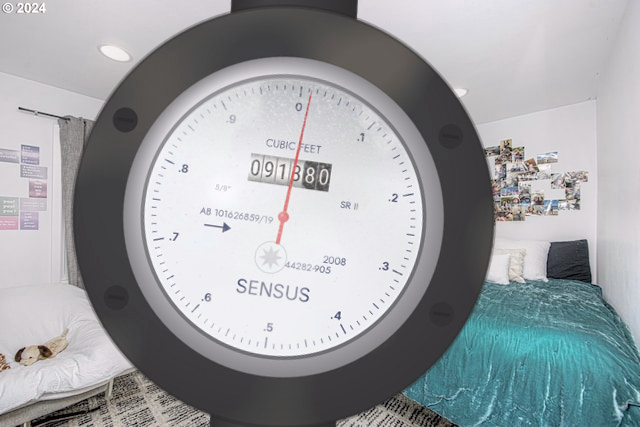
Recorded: 91380.01 ft³
